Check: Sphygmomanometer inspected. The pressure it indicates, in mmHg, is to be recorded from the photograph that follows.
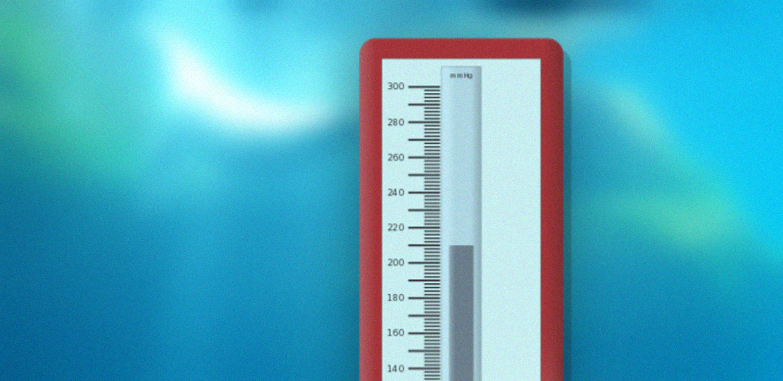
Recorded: 210 mmHg
